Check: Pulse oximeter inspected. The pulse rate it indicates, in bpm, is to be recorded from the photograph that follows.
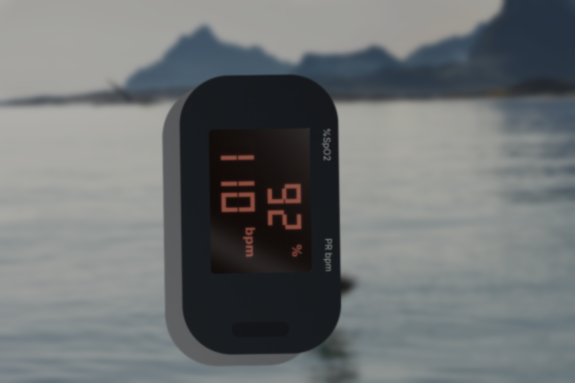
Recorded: 110 bpm
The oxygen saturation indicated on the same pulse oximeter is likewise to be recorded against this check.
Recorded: 92 %
